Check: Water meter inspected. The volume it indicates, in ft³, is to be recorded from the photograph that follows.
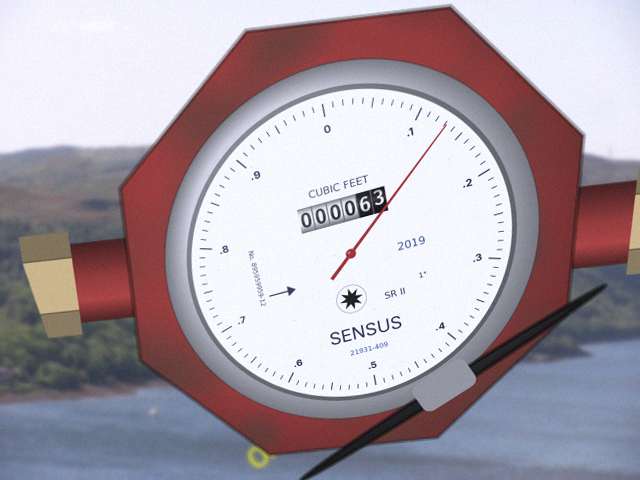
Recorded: 63.13 ft³
